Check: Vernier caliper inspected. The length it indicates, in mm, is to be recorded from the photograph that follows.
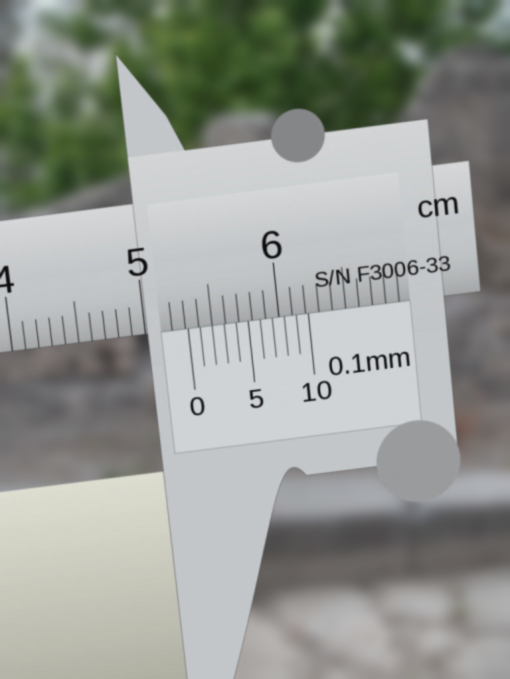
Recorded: 53.2 mm
